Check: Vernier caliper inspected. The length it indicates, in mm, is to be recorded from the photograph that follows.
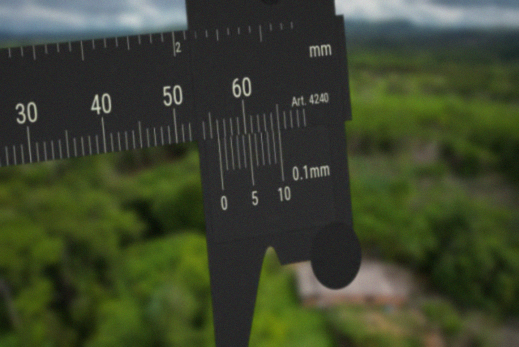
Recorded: 56.0 mm
